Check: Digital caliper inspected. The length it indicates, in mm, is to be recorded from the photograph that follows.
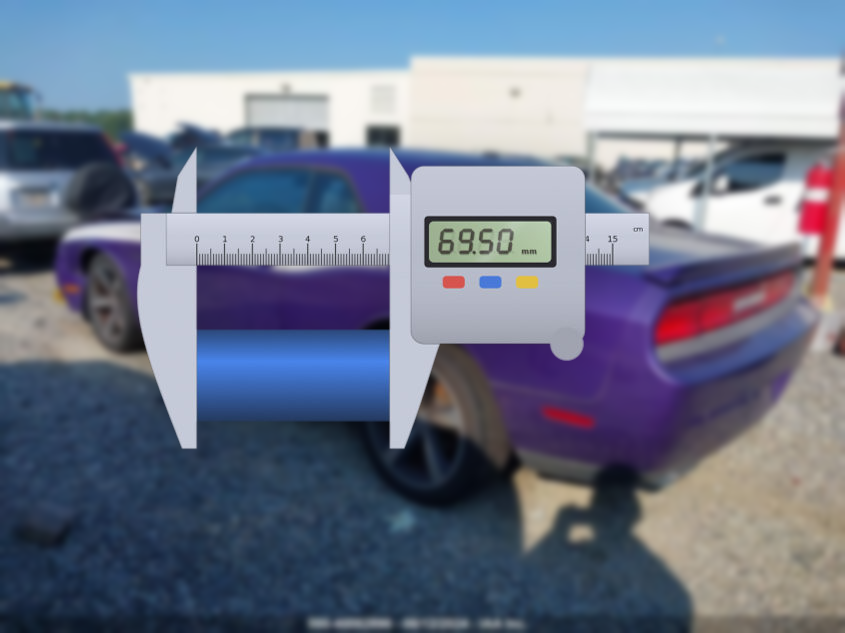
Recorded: 69.50 mm
